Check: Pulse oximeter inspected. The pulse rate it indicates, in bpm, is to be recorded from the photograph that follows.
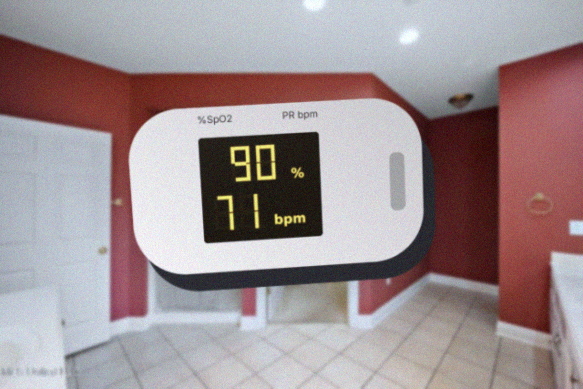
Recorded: 71 bpm
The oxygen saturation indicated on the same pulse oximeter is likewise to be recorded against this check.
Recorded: 90 %
